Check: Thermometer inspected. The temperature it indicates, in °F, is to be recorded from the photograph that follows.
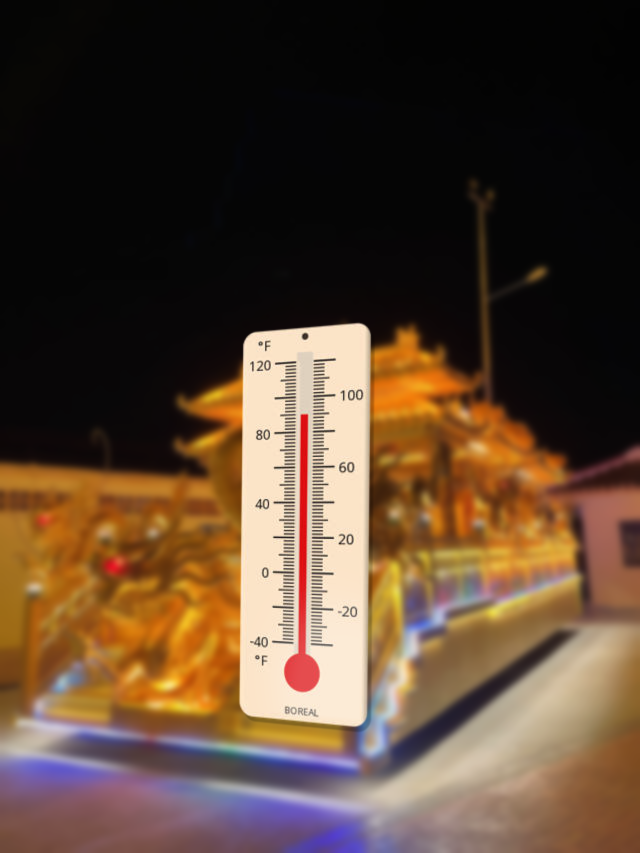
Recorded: 90 °F
